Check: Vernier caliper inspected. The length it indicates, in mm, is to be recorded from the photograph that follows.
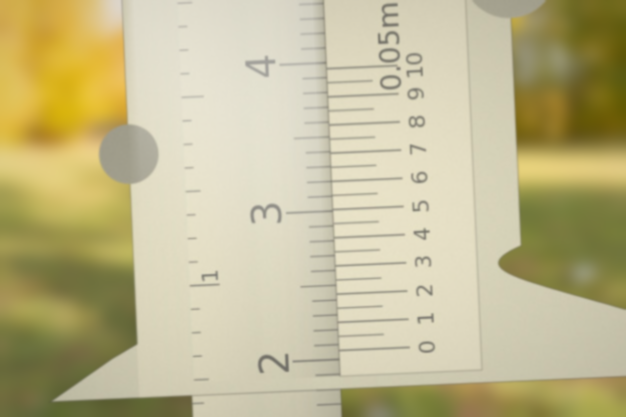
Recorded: 20.6 mm
